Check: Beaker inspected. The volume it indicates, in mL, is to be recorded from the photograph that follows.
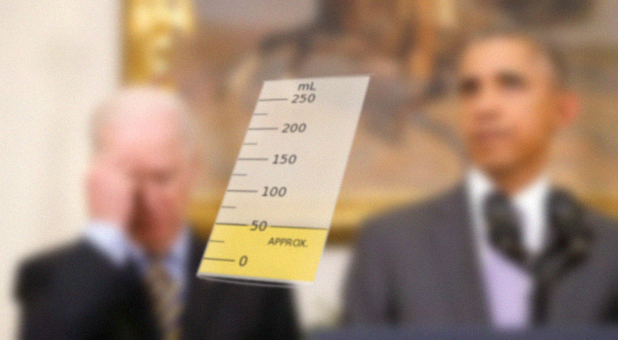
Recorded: 50 mL
